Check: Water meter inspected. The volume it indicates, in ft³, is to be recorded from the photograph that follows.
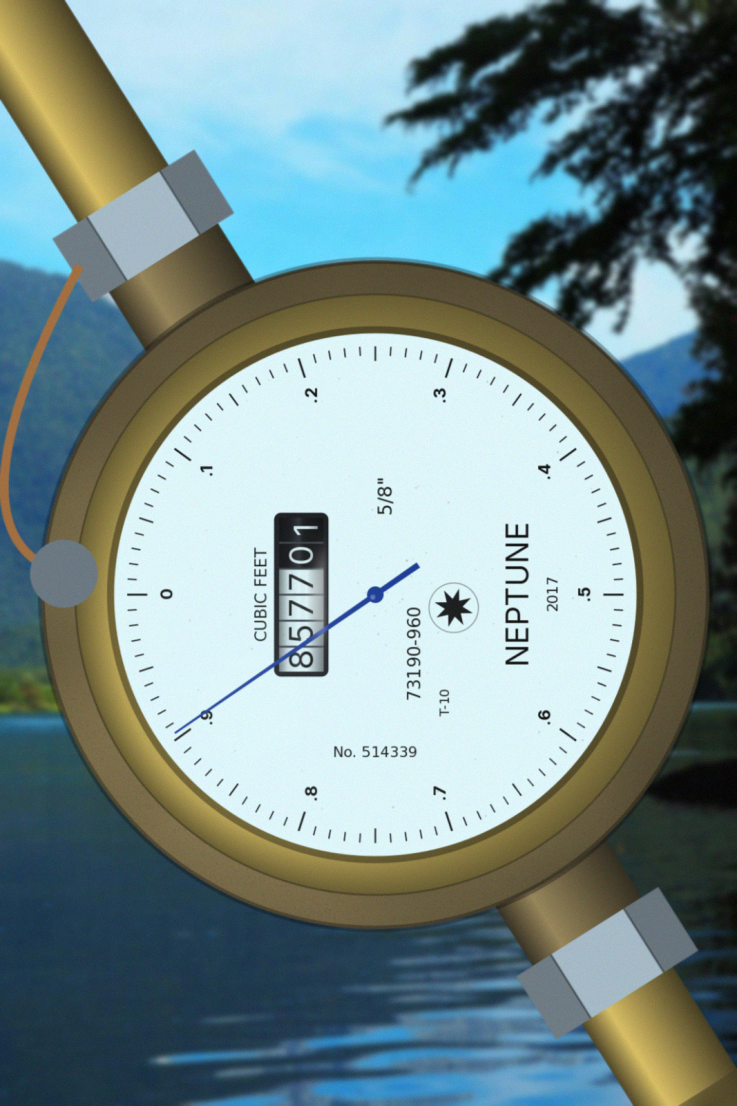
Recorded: 857700.90 ft³
